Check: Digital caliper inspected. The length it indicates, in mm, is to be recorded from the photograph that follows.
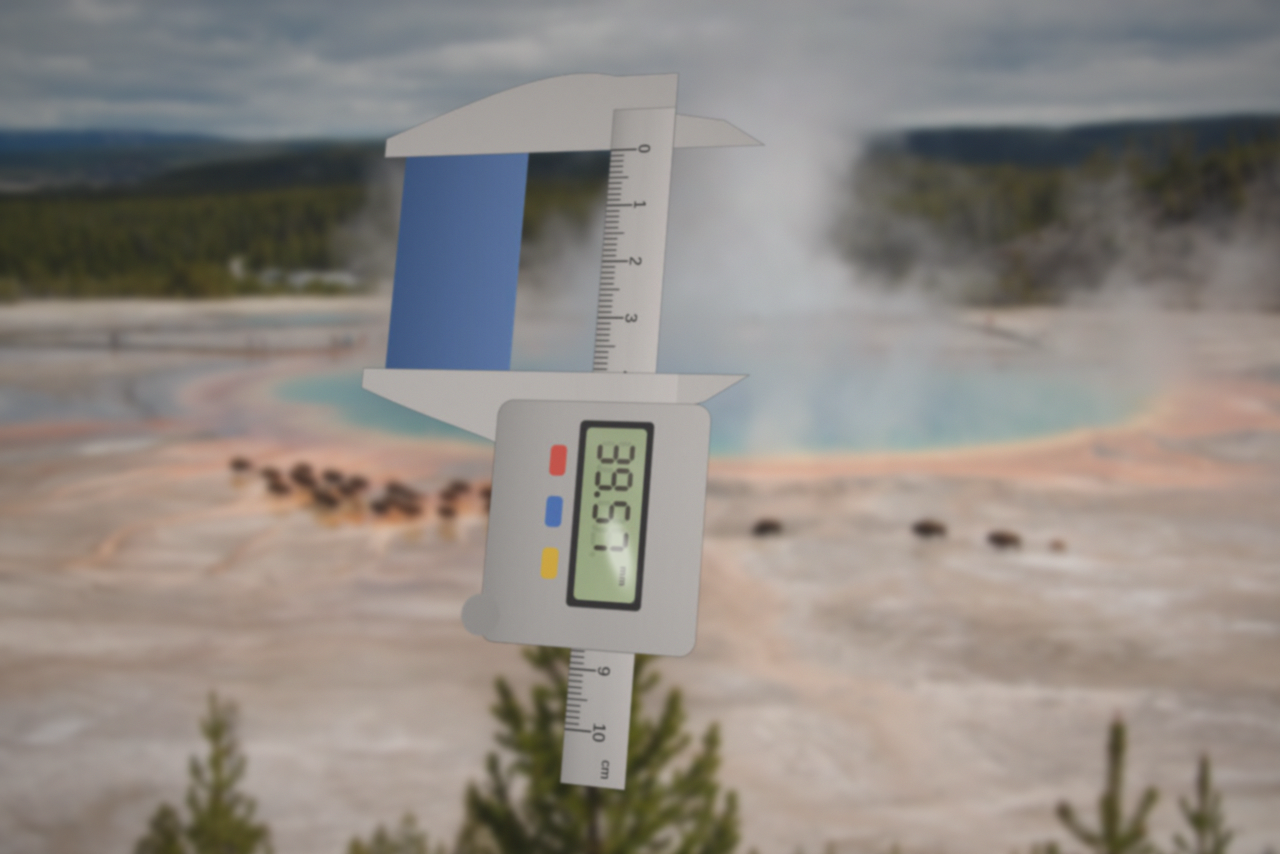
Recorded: 39.57 mm
